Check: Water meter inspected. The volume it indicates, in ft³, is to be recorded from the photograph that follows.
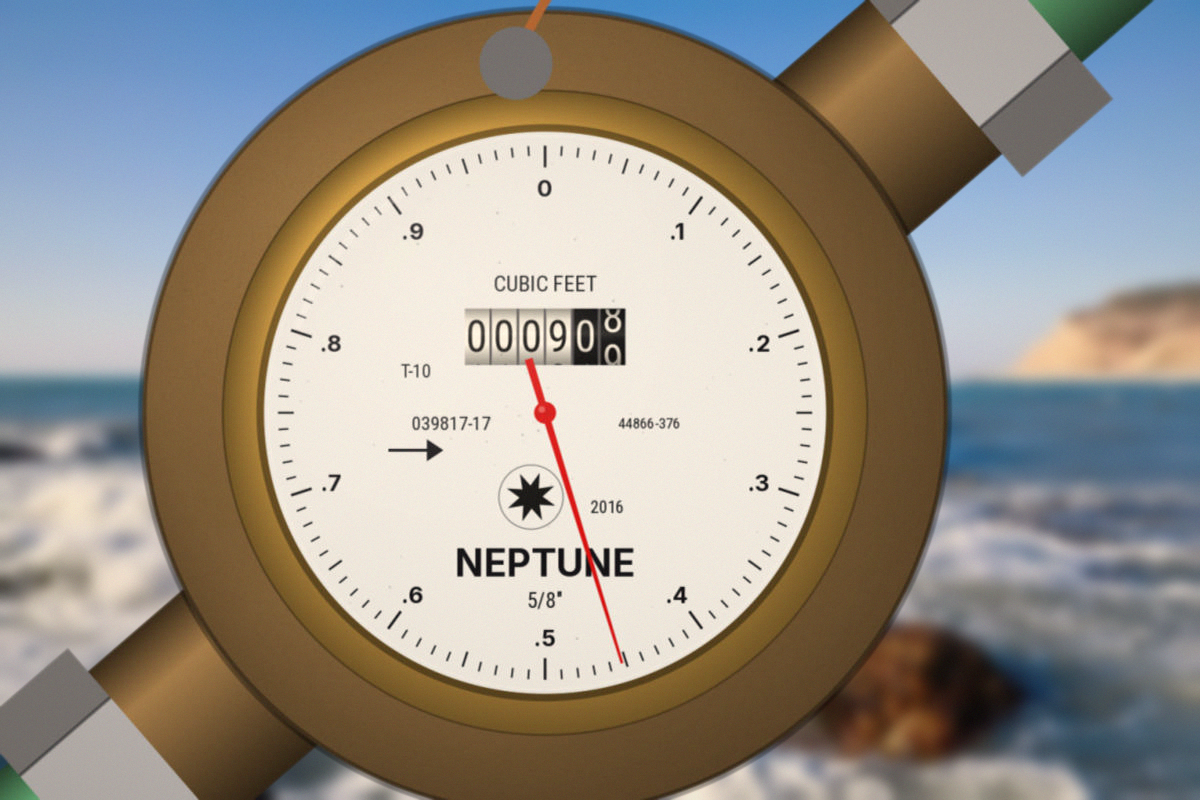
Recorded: 908.45 ft³
